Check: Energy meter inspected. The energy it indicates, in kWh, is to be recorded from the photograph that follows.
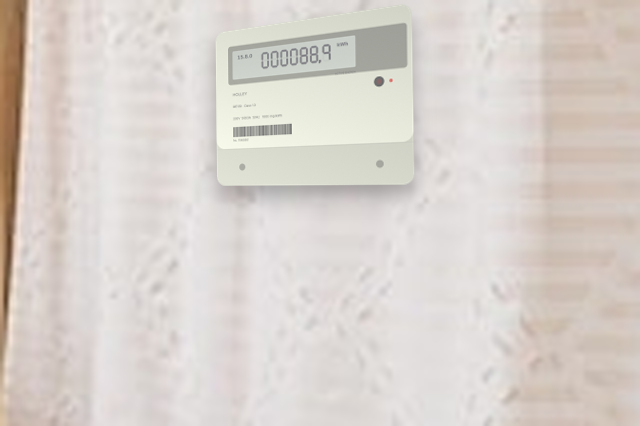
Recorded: 88.9 kWh
